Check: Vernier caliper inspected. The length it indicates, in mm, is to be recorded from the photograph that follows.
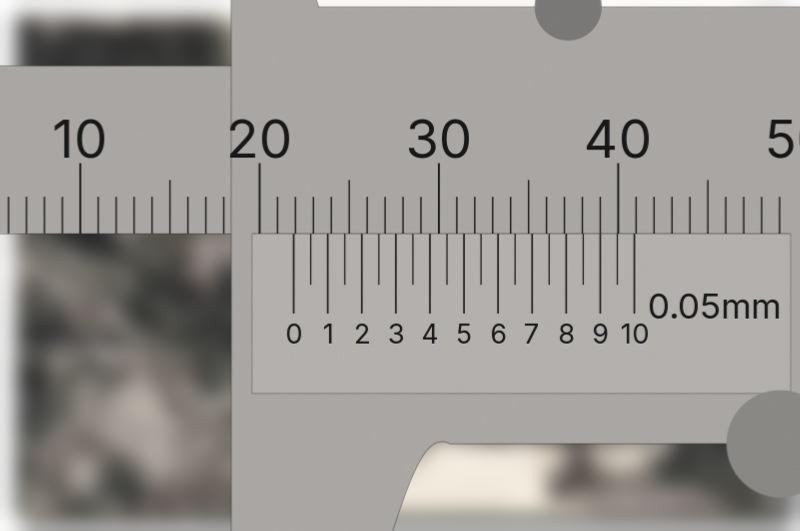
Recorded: 21.9 mm
